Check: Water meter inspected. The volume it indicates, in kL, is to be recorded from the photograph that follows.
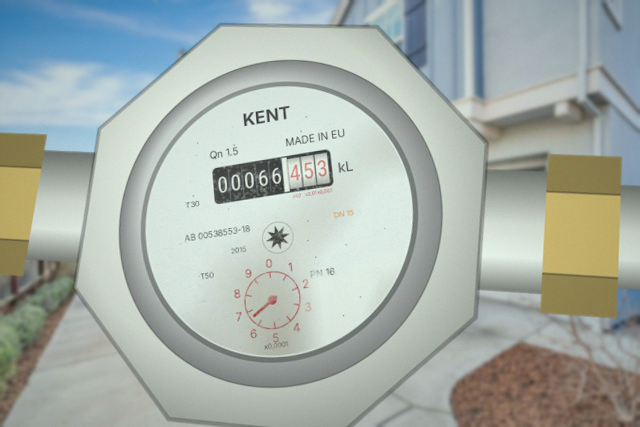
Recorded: 66.4536 kL
